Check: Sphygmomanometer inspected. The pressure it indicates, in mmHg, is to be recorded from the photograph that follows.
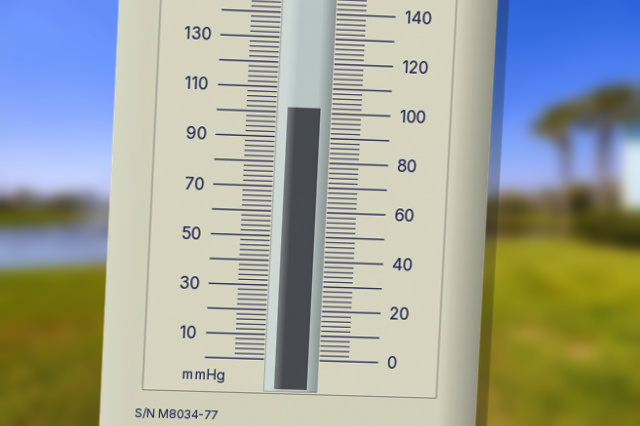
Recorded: 102 mmHg
